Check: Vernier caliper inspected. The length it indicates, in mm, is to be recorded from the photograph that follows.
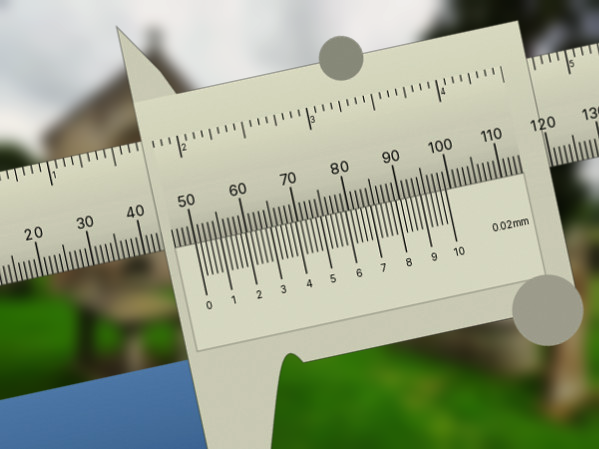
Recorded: 50.0 mm
